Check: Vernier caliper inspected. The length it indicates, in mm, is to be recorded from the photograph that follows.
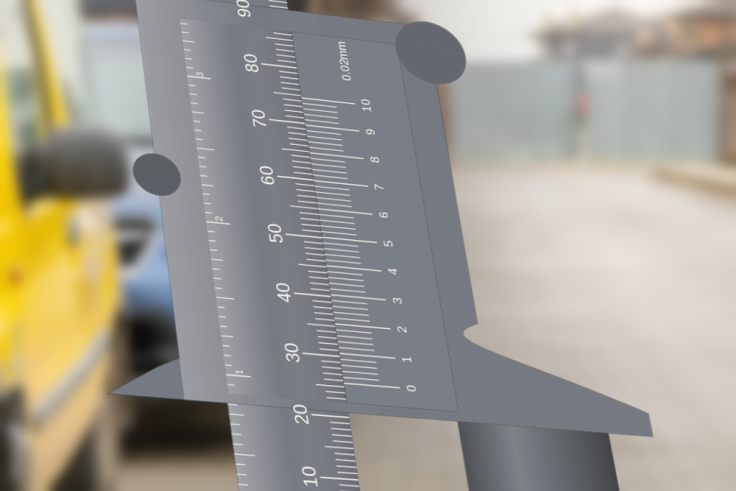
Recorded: 25.6 mm
